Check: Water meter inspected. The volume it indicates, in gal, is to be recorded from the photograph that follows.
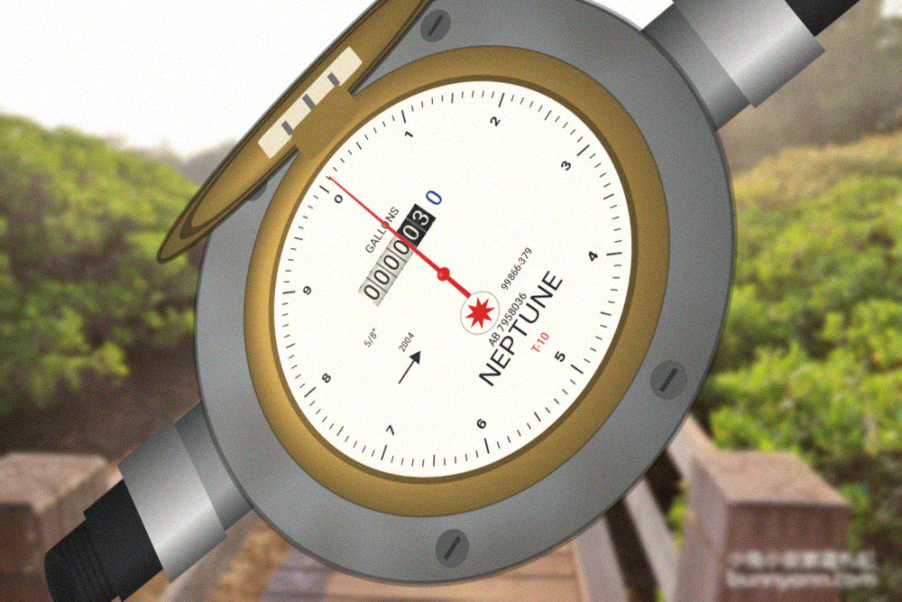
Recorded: 30.1 gal
